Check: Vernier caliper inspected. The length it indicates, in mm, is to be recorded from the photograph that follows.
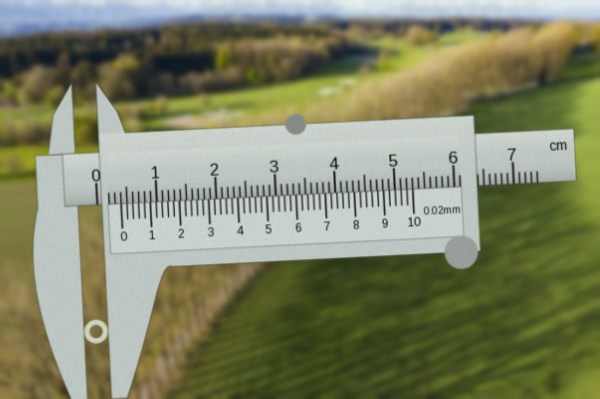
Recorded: 4.0 mm
